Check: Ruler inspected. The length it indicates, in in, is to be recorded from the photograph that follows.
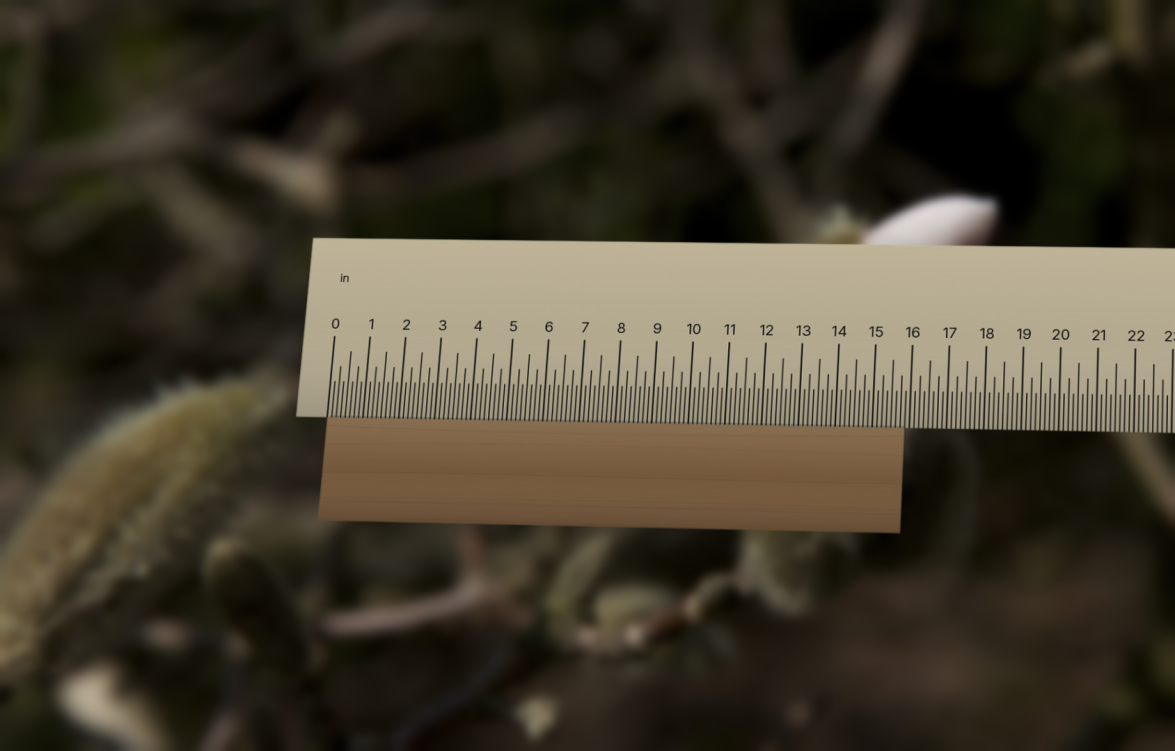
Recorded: 15.875 in
